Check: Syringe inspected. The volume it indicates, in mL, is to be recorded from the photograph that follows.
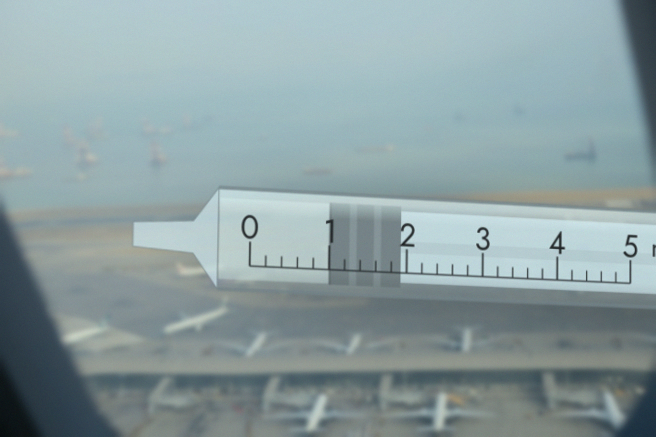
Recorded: 1 mL
